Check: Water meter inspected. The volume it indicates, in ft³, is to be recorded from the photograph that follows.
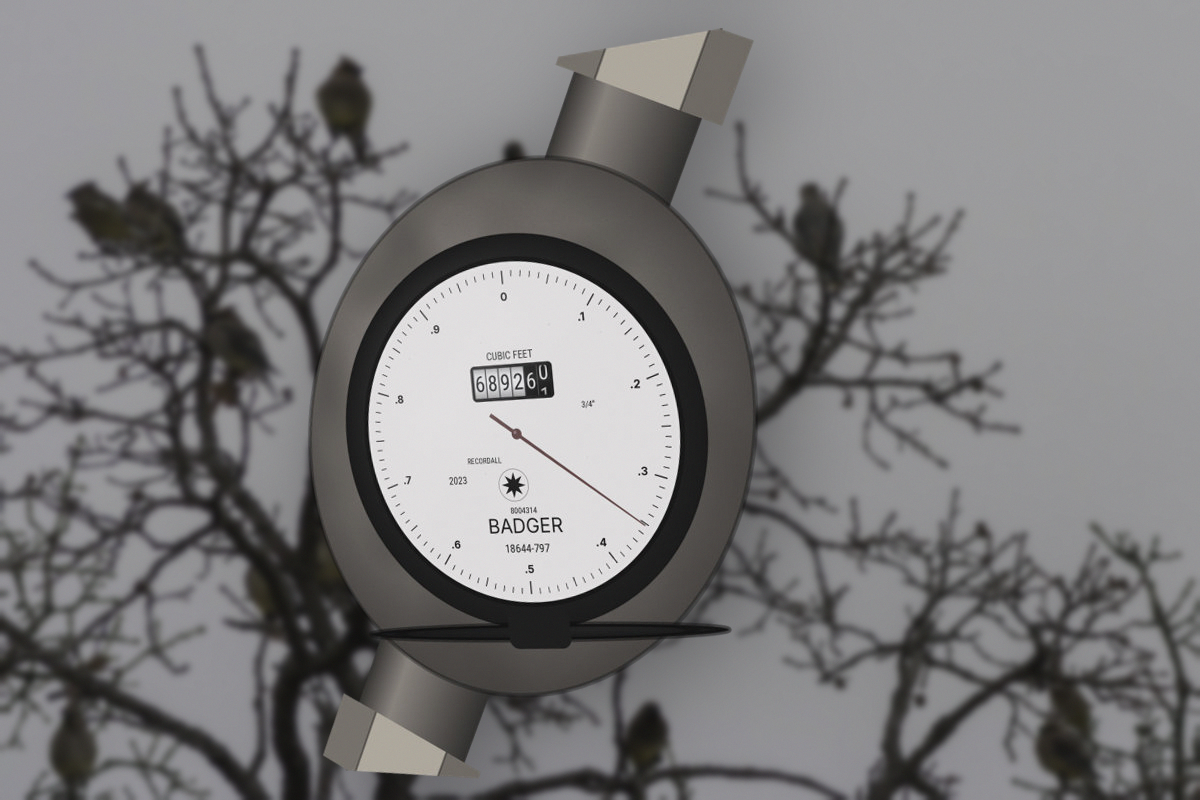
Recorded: 689260.35 ft³
